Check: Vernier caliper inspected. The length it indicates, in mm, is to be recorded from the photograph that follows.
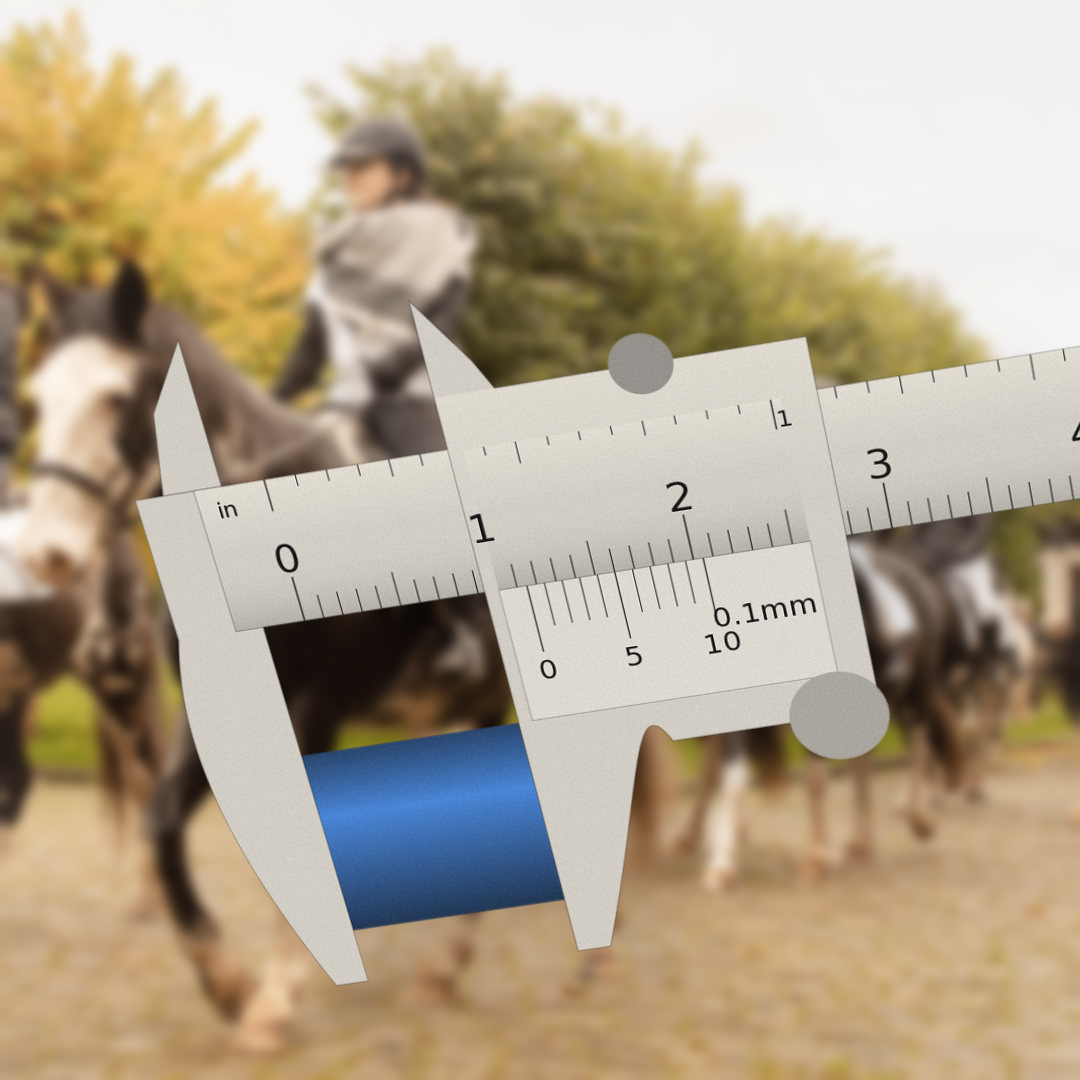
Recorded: 11.5 mm
